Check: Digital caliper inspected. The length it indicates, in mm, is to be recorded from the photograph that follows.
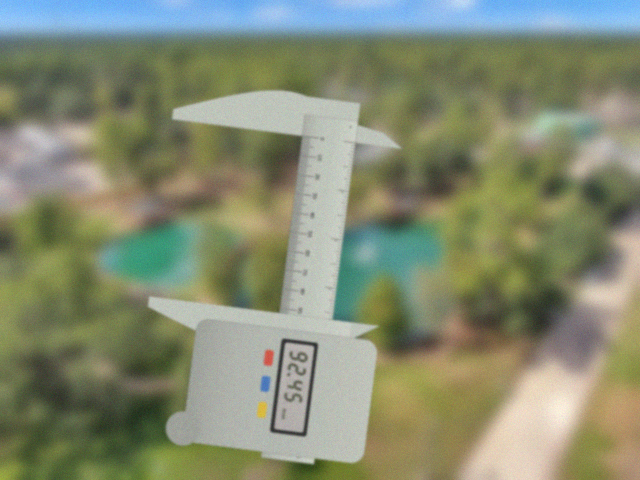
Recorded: 92.45 mm
